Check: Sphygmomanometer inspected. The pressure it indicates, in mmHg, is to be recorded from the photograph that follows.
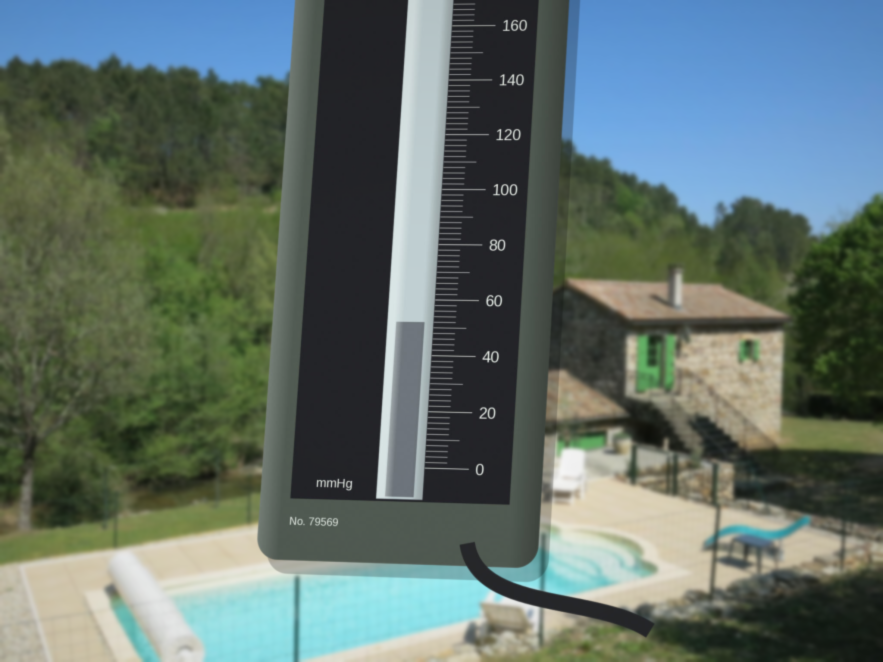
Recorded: 52 mmHg
